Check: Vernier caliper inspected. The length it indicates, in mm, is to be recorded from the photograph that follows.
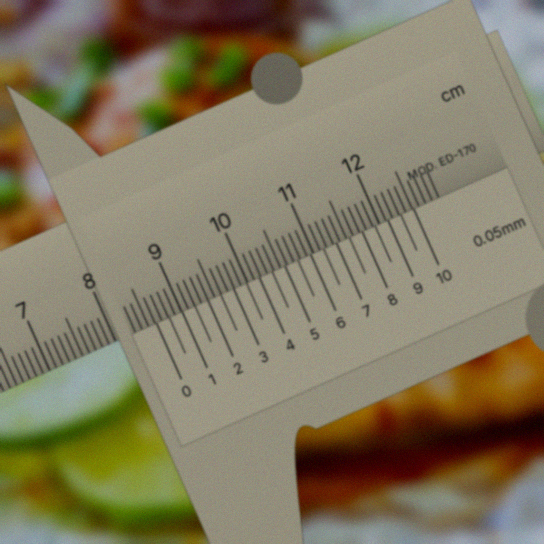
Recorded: 86.2 mm
